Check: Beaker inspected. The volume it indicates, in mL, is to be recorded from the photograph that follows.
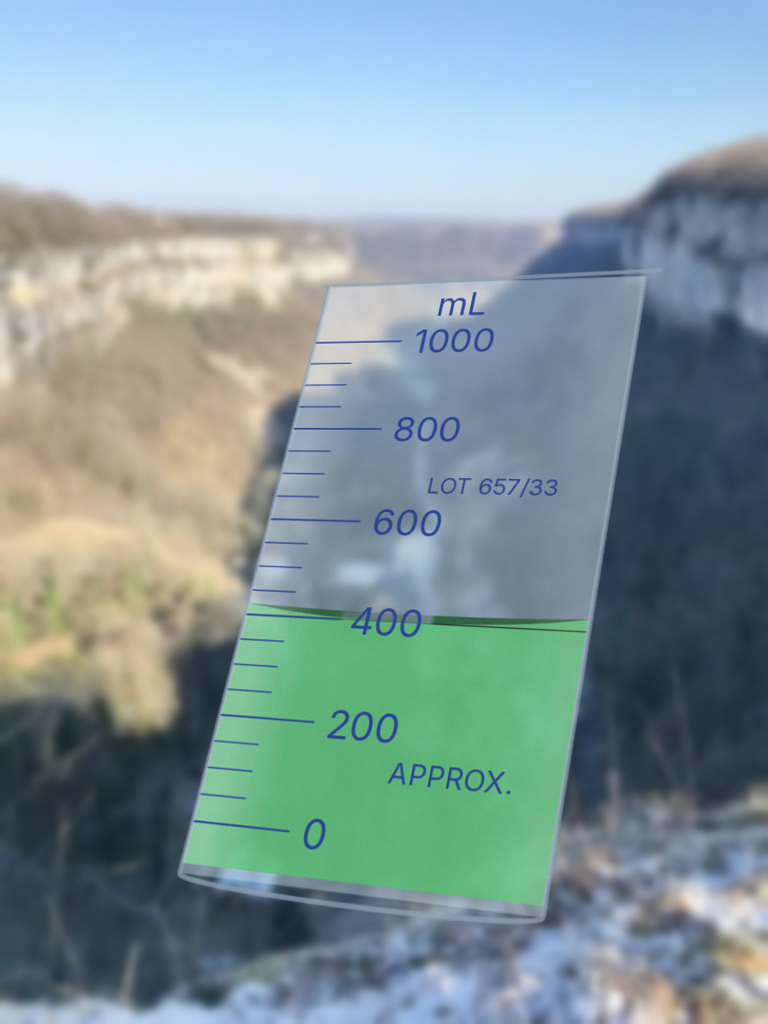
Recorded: 400 mL
